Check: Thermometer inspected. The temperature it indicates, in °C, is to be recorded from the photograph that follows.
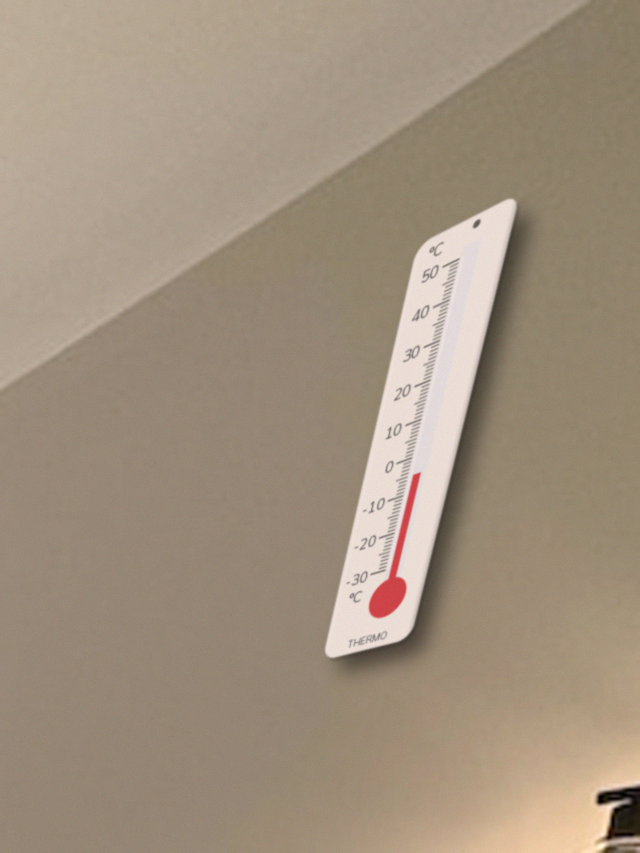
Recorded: -5 °C
